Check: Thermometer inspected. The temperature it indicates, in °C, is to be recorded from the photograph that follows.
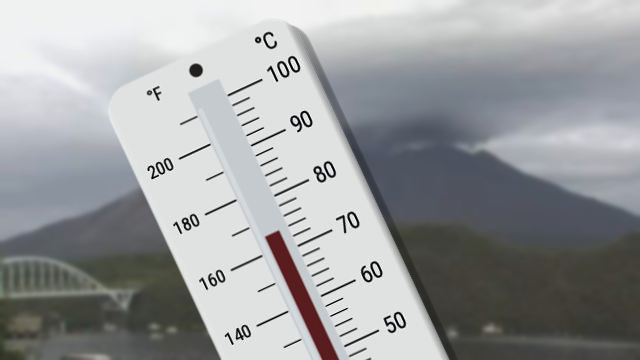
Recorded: 74 °C
